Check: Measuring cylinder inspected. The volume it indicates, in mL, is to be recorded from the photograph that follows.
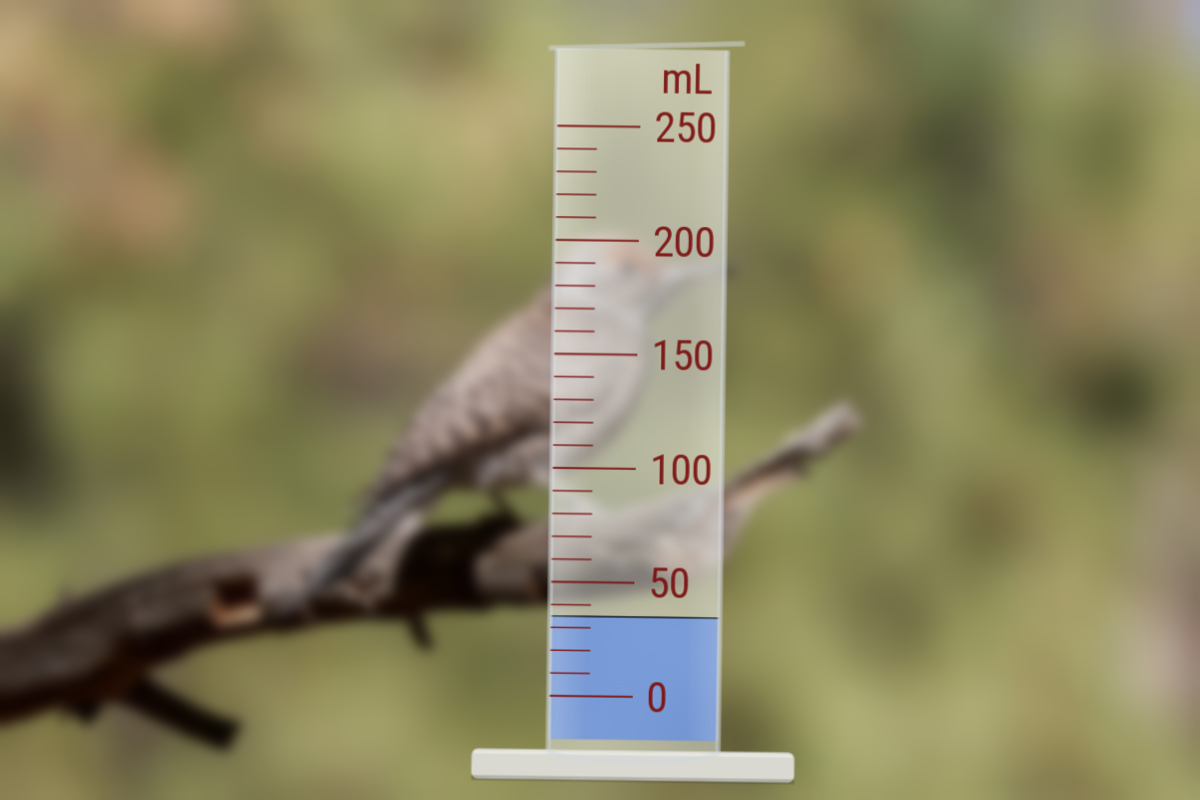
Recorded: 35 mL
